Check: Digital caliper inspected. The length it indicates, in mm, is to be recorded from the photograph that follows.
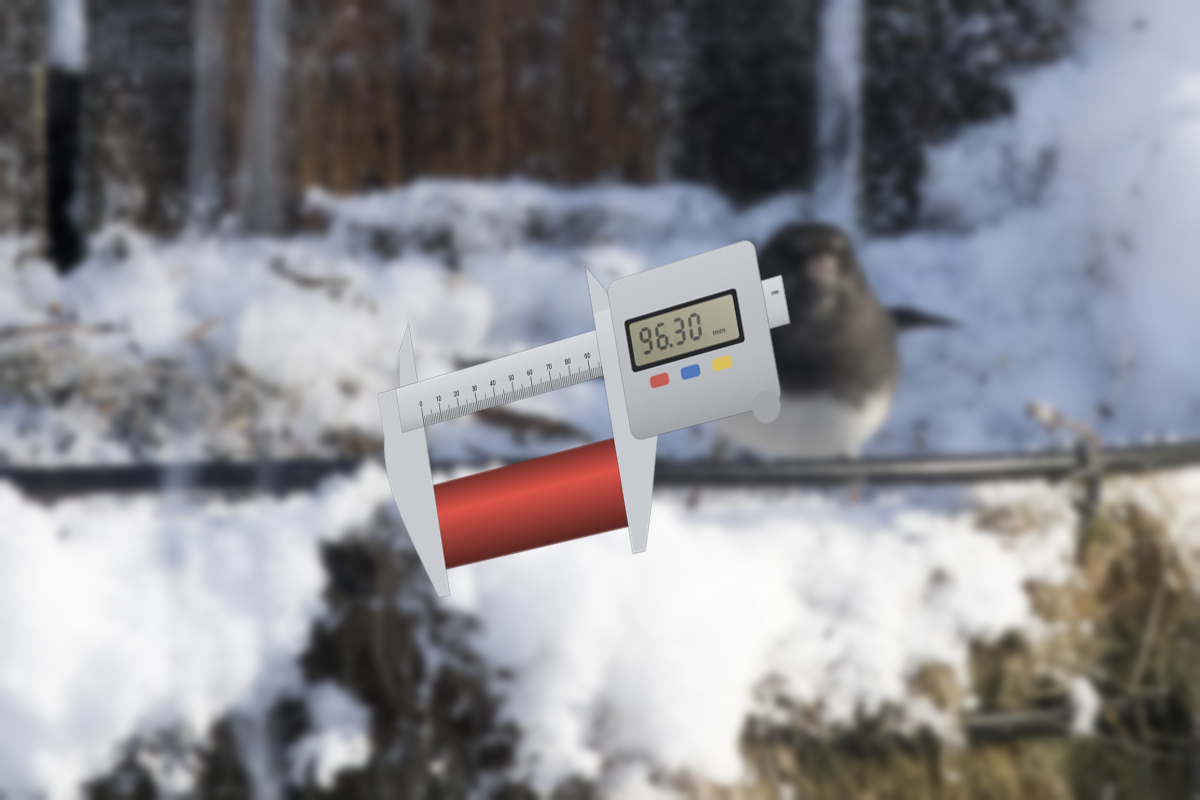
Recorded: 96.30 mm
